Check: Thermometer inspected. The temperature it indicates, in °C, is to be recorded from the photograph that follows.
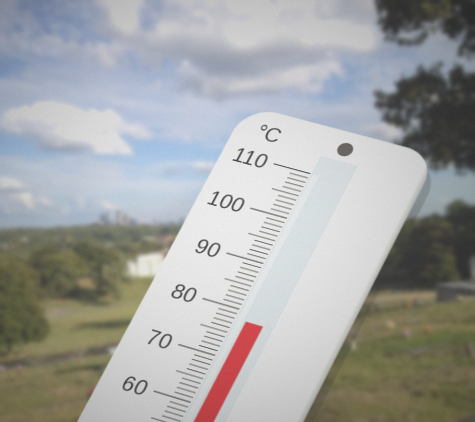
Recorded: 78 °C
